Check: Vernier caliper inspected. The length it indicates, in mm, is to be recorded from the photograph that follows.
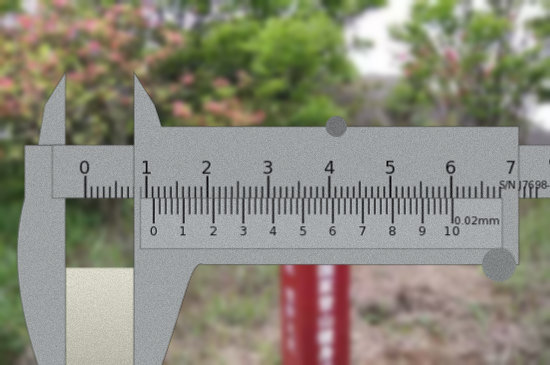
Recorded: 11.2 mm
